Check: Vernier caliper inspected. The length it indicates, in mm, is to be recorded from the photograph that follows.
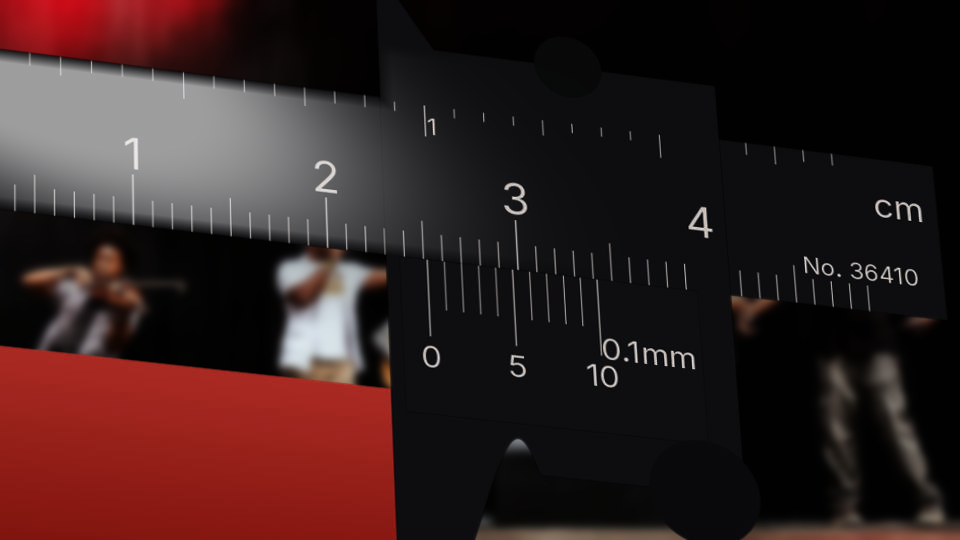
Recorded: 25.2 mm
